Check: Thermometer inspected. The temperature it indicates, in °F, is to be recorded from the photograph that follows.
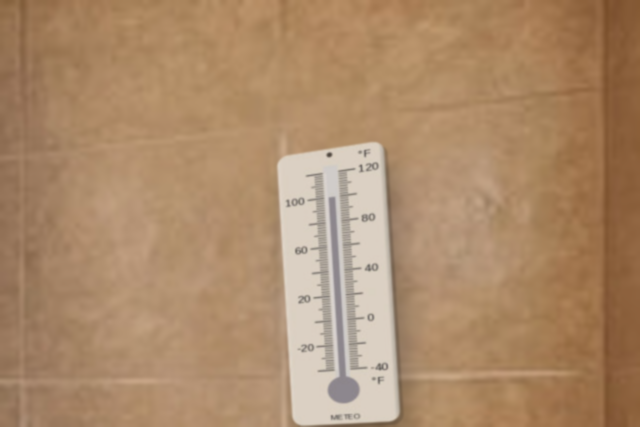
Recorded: 100 °F
